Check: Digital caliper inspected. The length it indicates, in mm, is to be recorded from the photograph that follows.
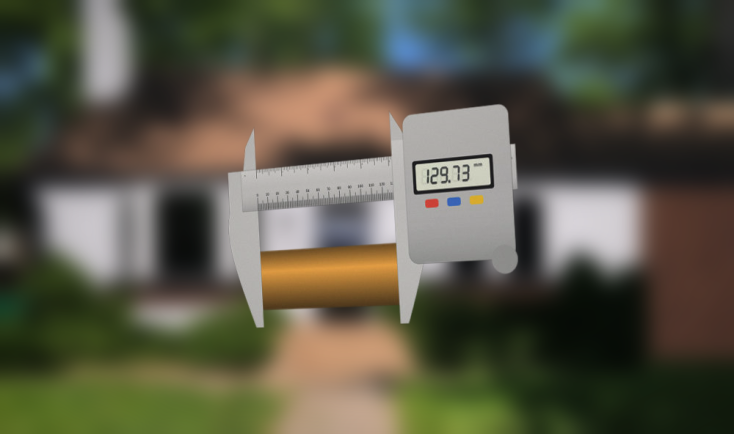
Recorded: 129.73 mm
